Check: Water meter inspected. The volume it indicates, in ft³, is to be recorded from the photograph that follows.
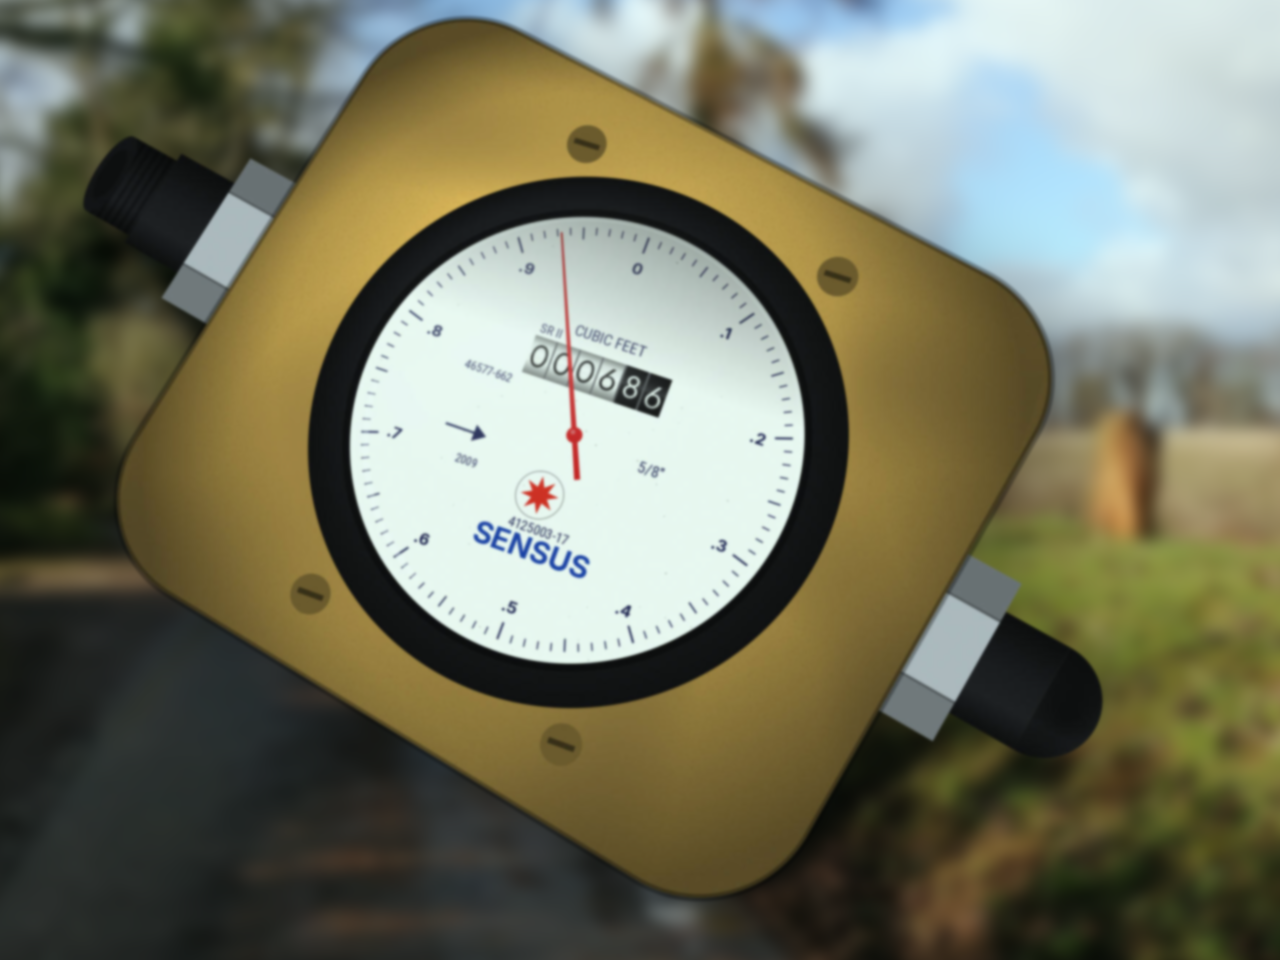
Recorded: 685.93 ft³
